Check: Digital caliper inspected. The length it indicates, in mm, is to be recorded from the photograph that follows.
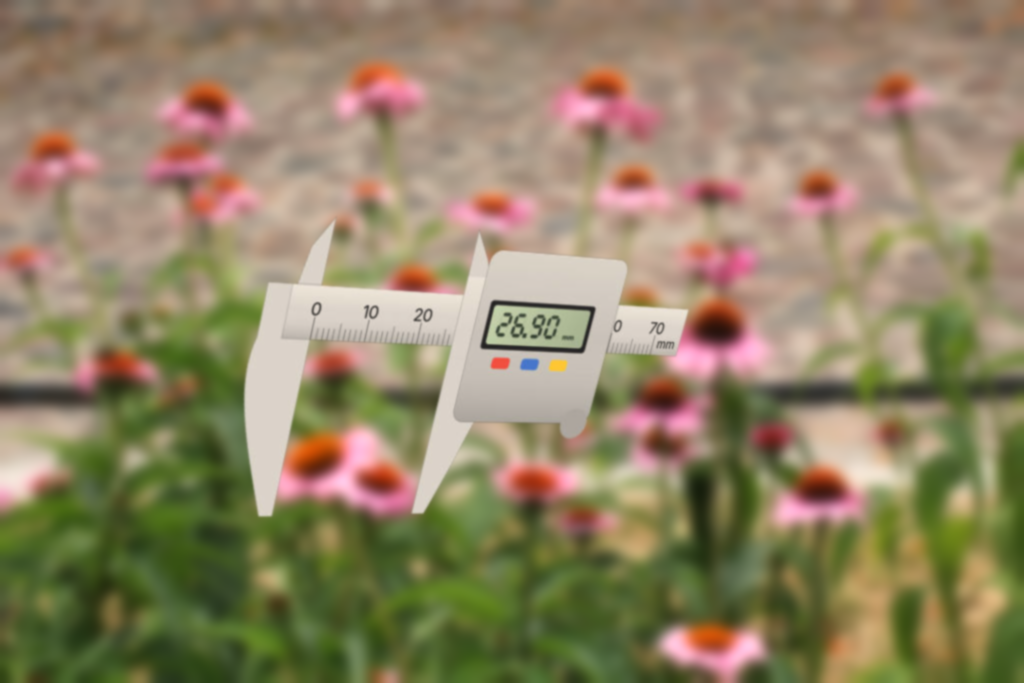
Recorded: 26.90 mm
